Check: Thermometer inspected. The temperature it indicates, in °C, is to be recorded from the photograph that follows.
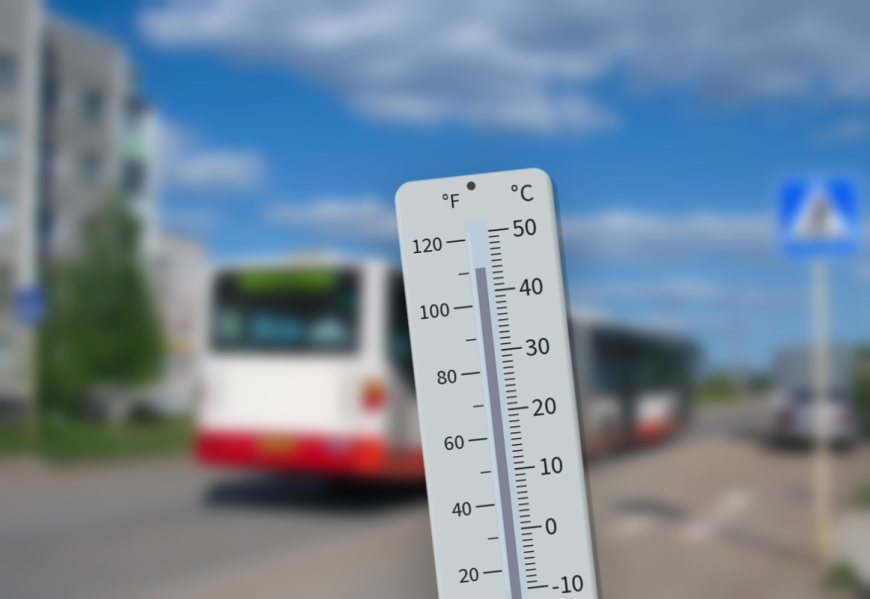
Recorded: 44 °C
